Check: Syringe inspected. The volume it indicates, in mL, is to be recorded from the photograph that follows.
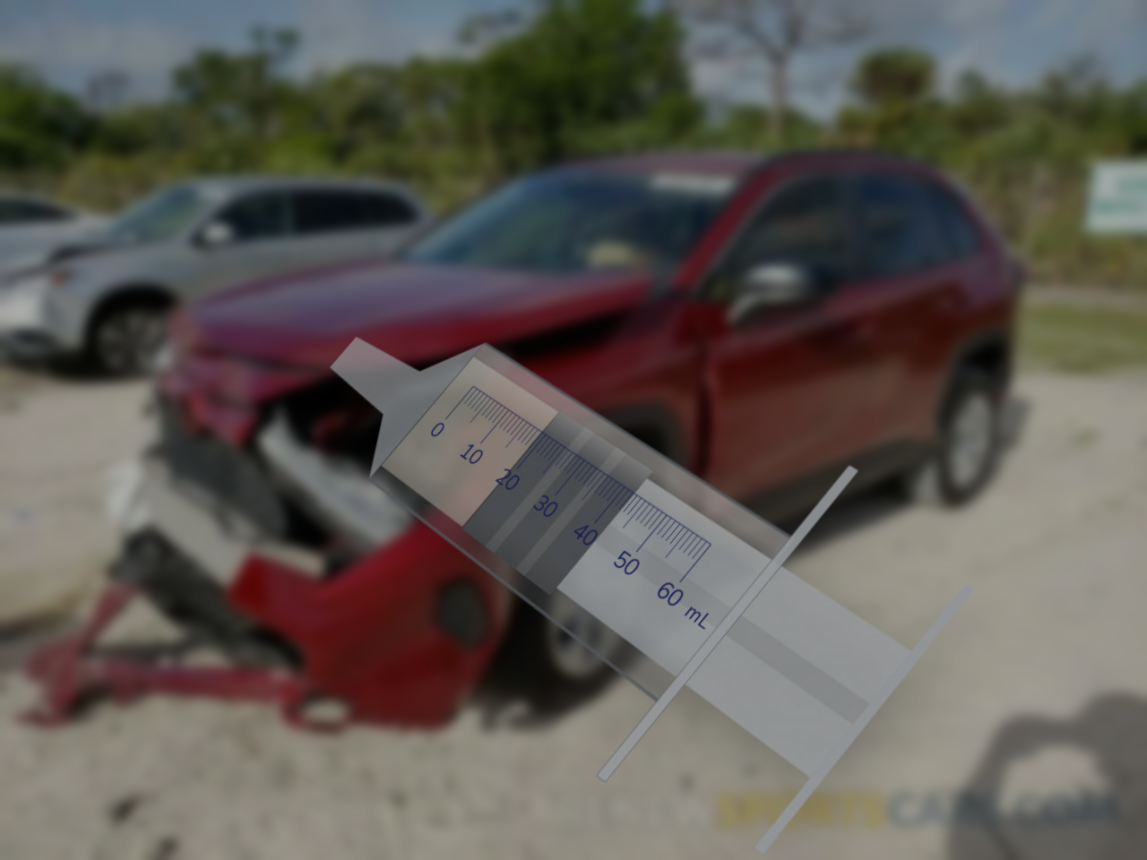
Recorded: 19 mL
